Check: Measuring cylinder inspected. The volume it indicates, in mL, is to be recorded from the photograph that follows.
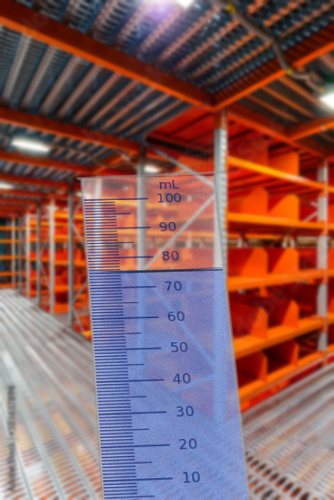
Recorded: 75 mL
